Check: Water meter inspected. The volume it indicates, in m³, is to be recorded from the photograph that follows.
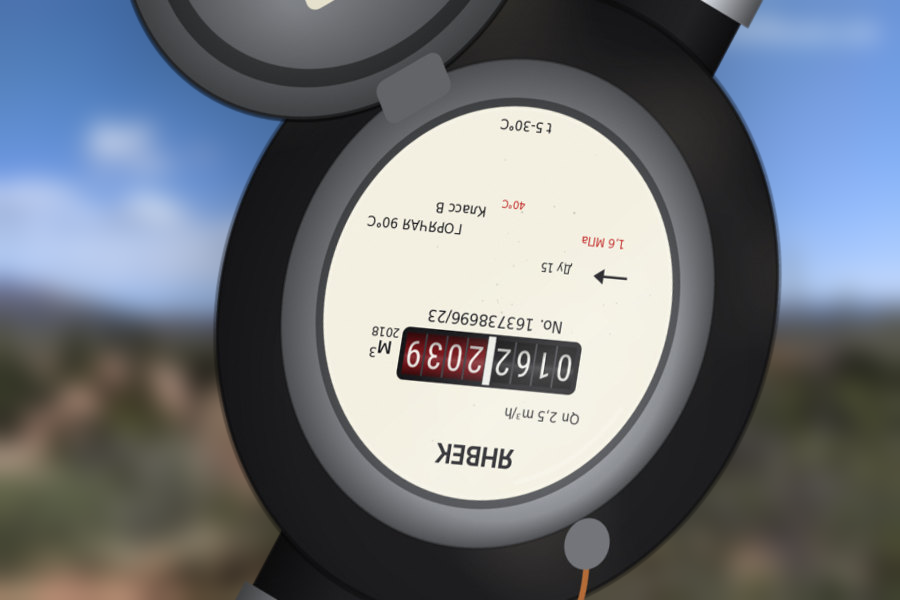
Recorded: 162.2039 m³
